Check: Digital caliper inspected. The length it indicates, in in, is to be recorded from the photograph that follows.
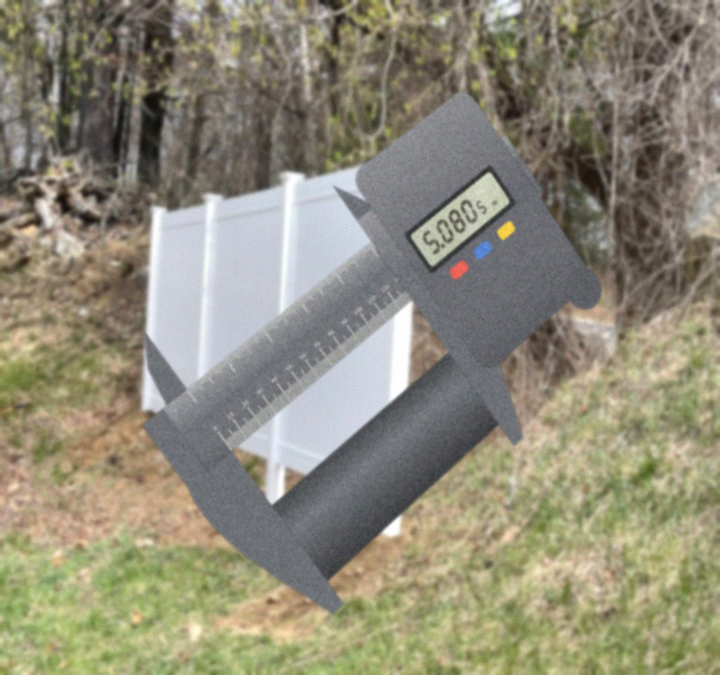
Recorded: 5.0805 in
